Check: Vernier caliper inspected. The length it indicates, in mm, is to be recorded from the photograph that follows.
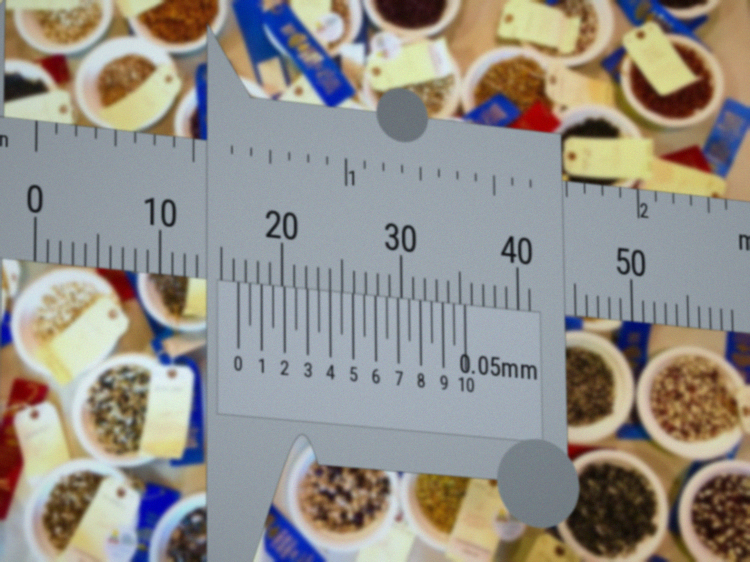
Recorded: 16.4 mm
